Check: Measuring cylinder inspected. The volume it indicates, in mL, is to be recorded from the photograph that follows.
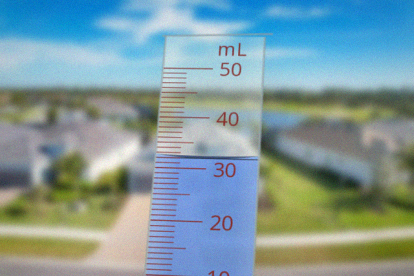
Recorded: 32 mL
